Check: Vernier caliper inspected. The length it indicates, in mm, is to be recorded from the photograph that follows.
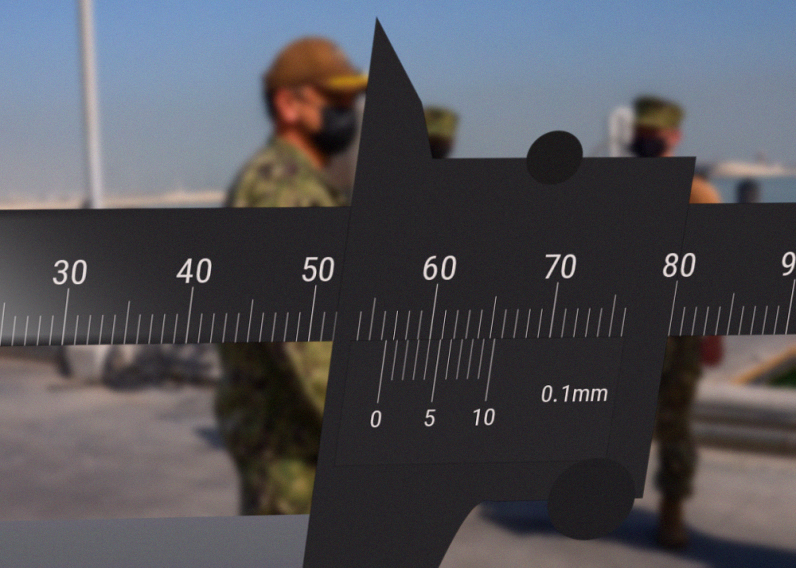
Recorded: 56.4 mm
